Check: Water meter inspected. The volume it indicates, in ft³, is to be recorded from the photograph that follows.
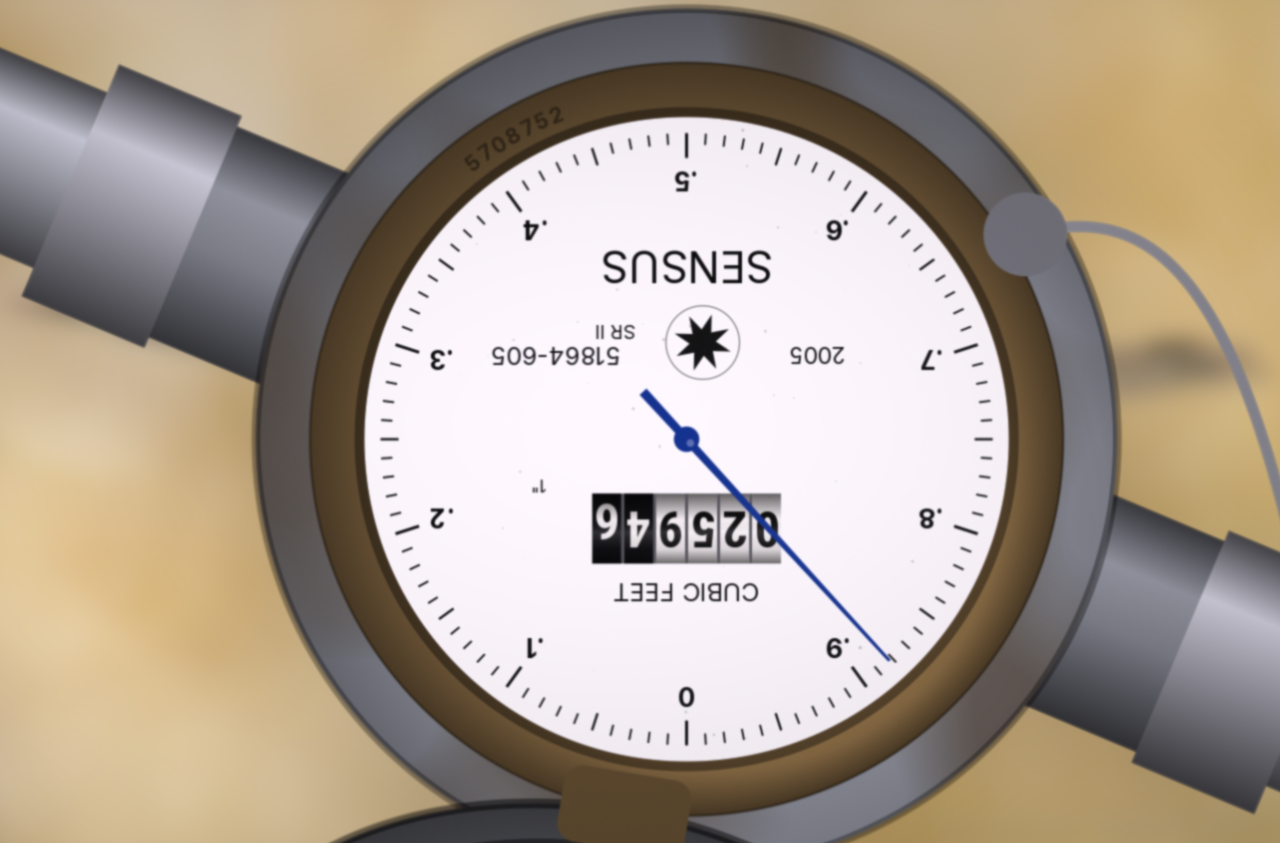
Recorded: 25945.88 ft³
